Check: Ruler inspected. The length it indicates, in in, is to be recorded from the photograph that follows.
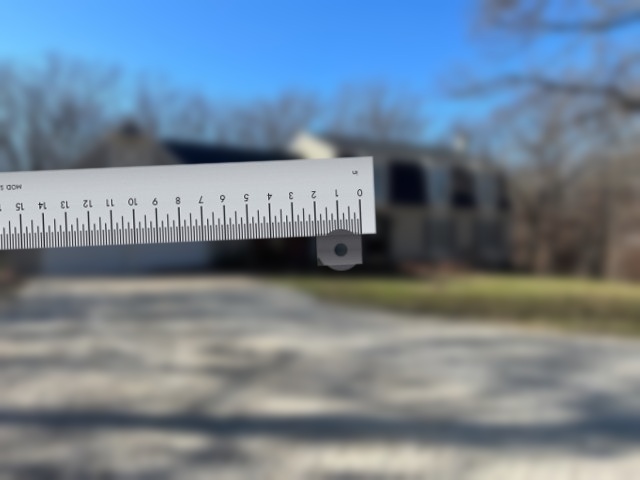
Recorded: 2 in
